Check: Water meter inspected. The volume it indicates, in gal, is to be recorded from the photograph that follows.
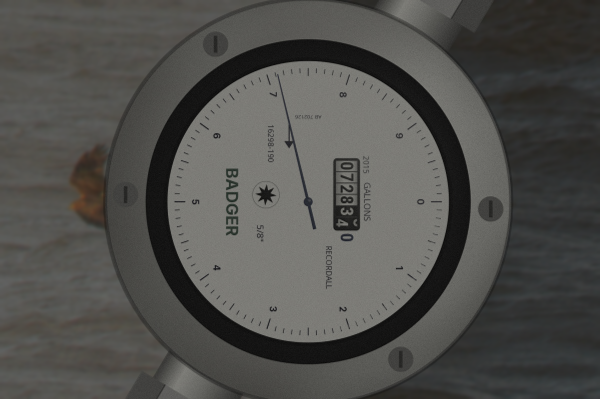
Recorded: 728337.1 gal
